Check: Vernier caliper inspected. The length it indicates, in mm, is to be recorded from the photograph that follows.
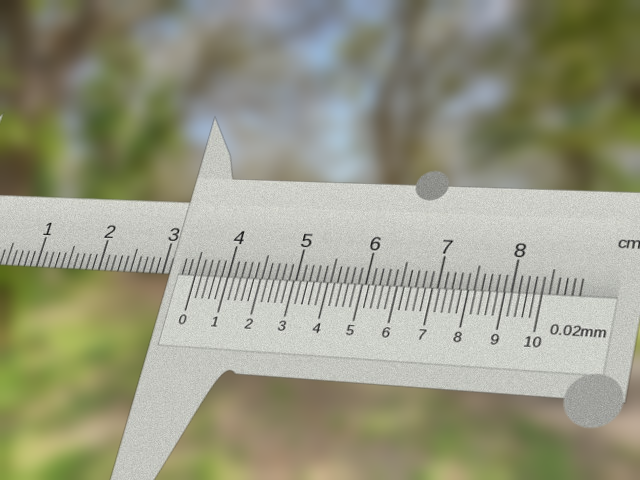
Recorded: 35.0 mm
